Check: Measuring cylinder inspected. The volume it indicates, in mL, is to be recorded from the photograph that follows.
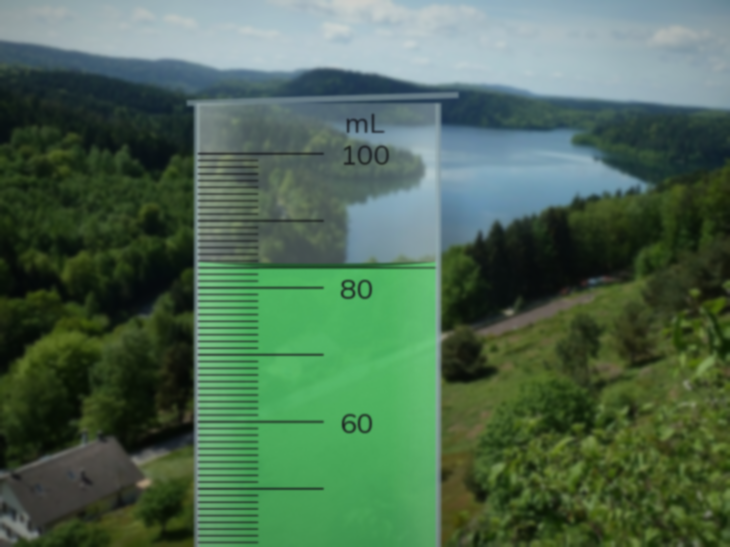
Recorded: 83 mL
